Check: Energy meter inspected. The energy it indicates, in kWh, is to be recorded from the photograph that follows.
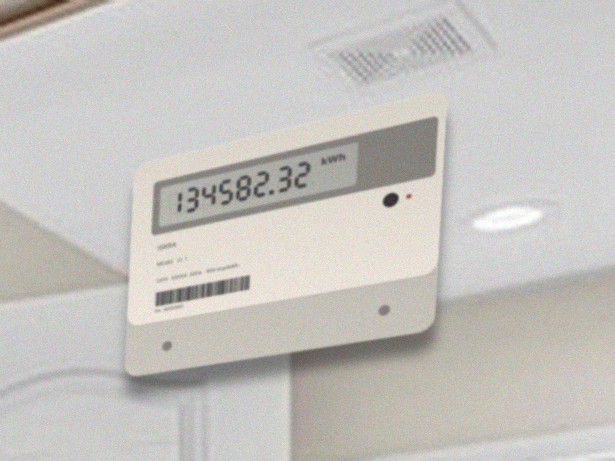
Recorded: 134582.32 kWh
